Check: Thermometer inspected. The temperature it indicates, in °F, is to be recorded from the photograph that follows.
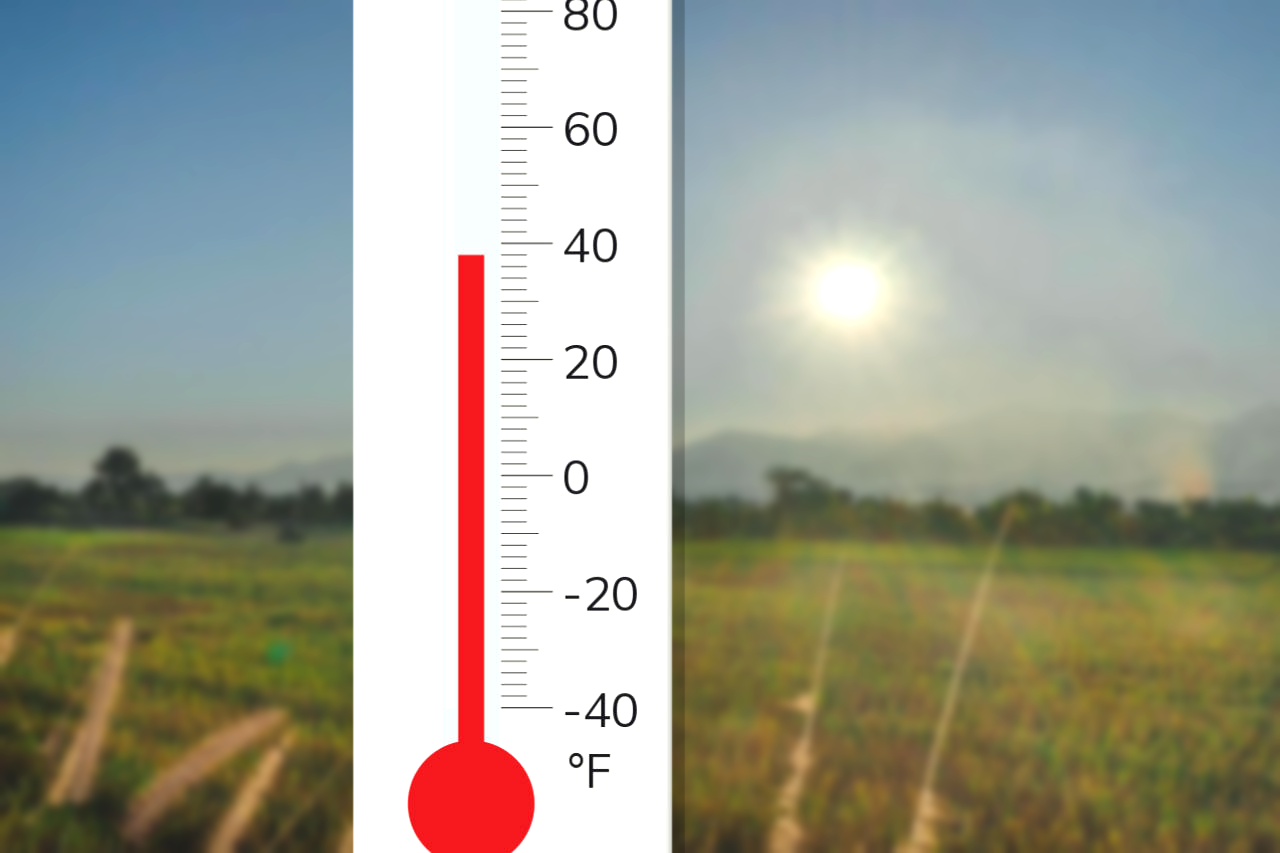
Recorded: 38 °F
